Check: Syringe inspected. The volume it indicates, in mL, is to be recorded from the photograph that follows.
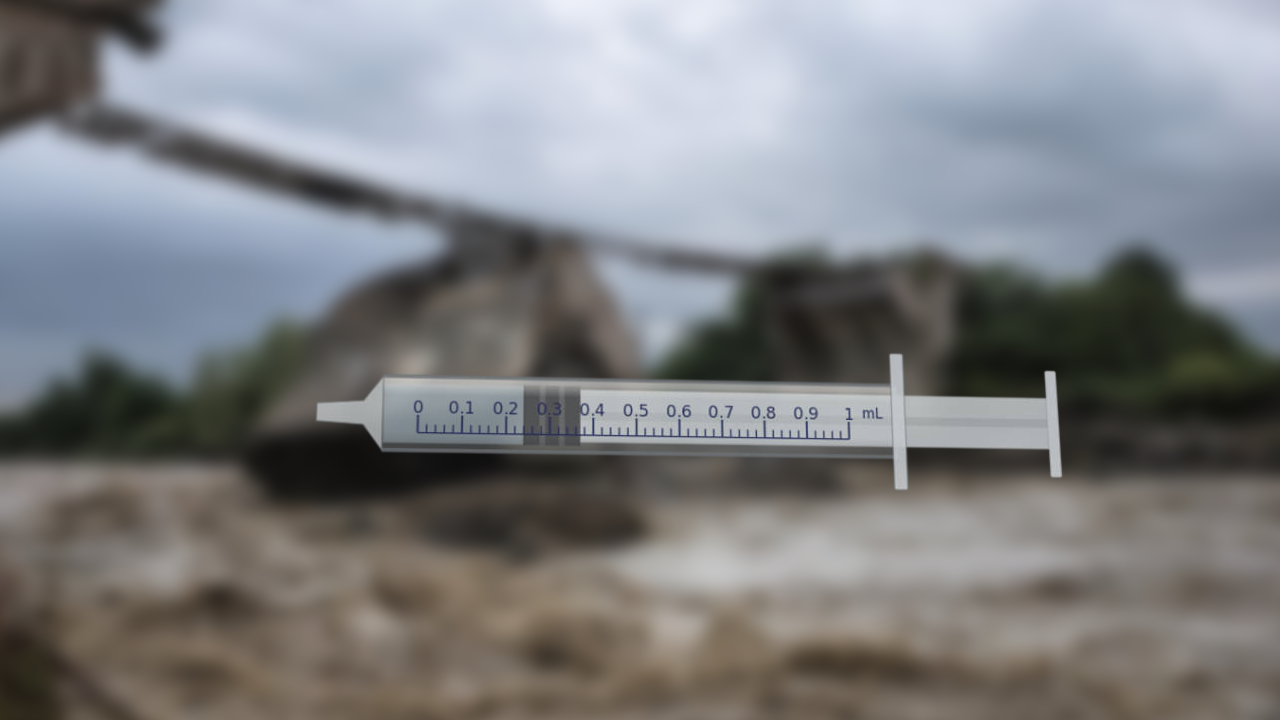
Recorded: 0.24 mL
